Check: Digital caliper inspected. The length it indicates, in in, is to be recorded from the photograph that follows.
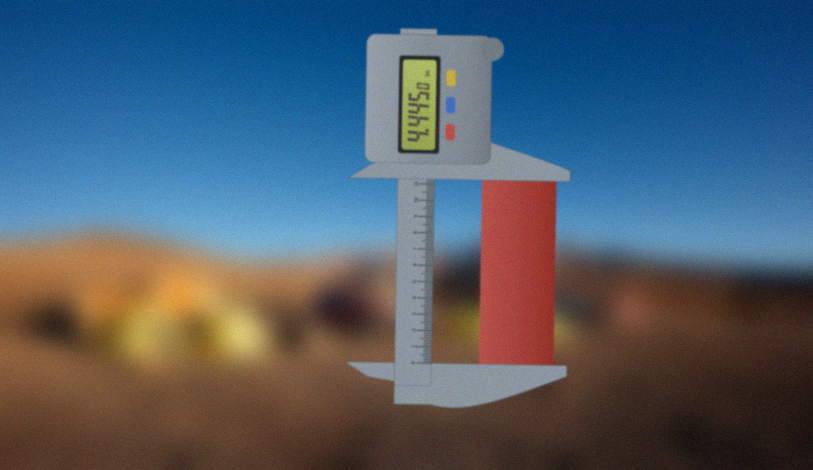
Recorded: 4.4450 in
